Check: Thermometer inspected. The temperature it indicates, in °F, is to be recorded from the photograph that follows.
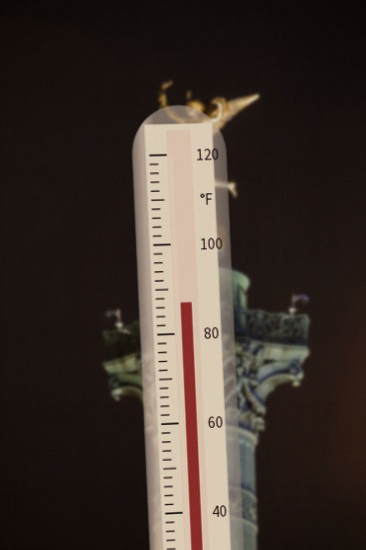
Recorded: 87 °F
